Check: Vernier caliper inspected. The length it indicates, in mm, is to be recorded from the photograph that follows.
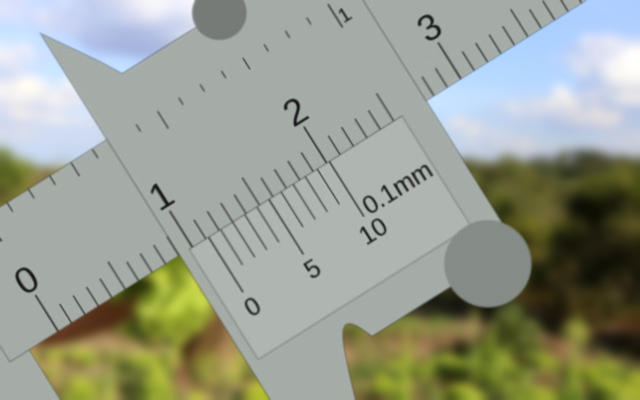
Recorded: 11.2 mm
